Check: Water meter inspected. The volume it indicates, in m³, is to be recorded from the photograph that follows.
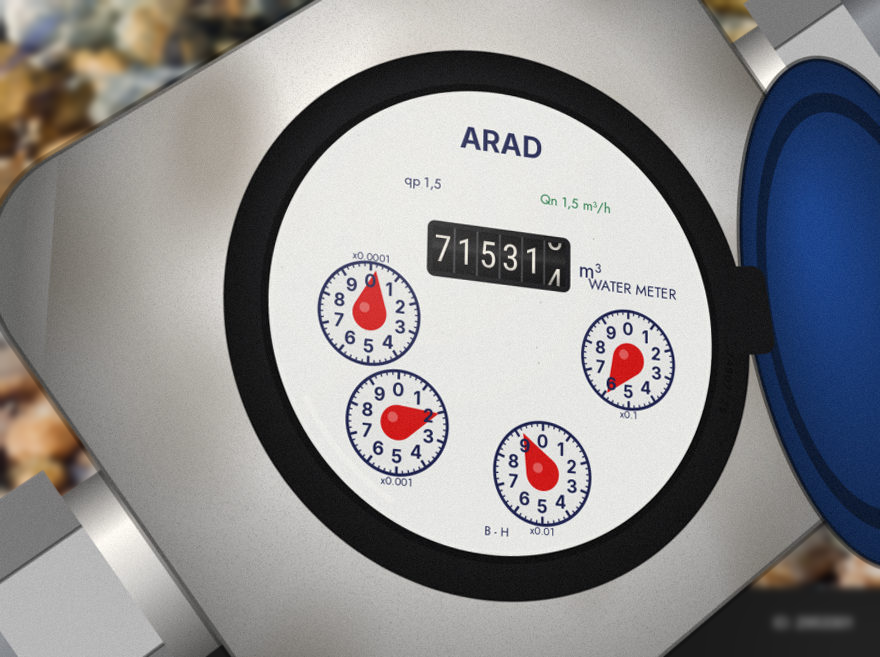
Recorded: 715313.5920 m³
